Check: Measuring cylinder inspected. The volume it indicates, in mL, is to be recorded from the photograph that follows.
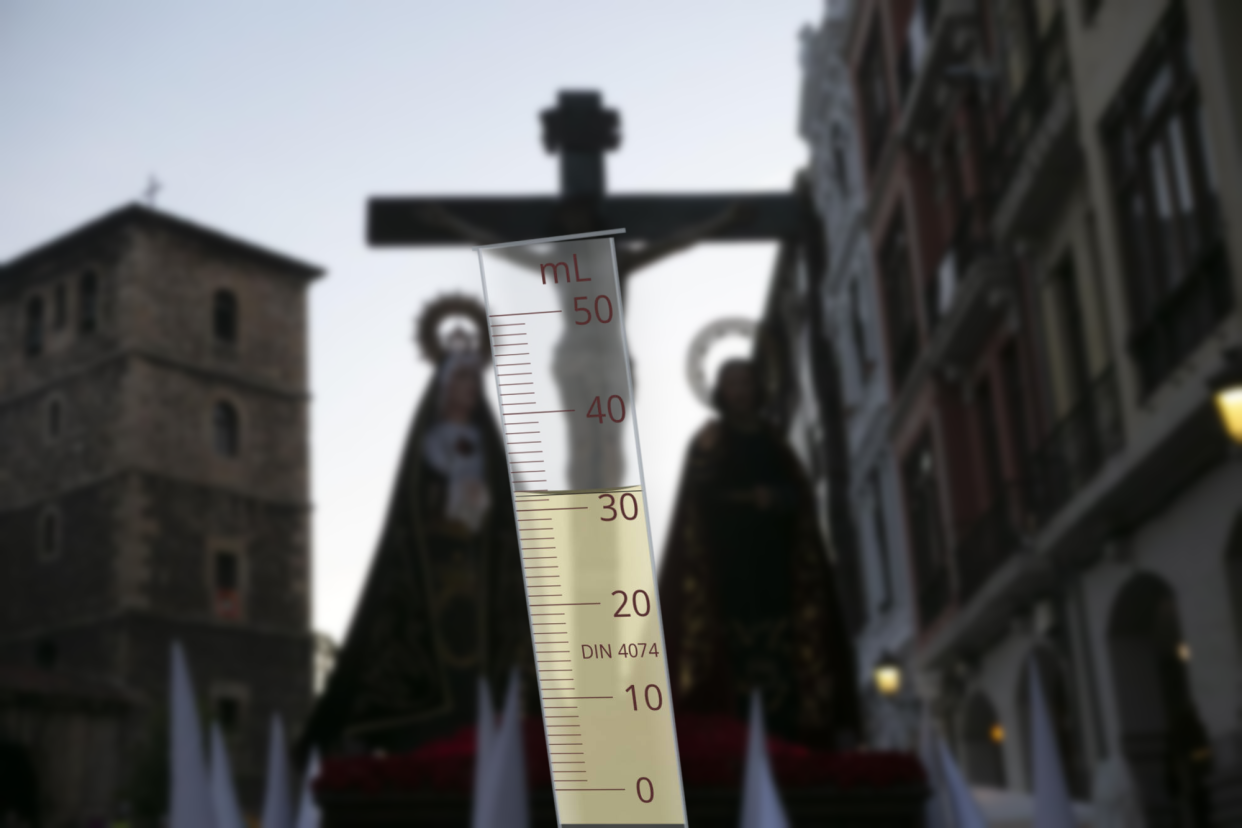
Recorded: 31.5 mL
